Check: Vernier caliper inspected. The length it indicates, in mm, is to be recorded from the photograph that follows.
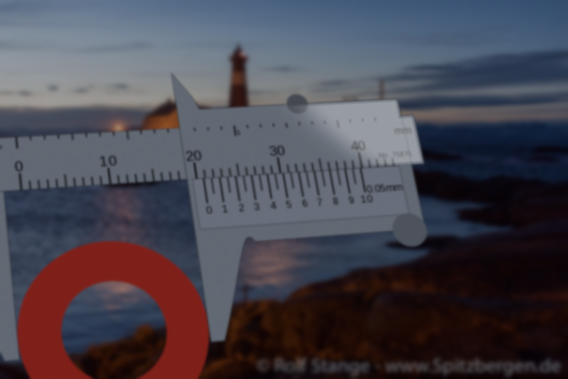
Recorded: 20.8 mm
